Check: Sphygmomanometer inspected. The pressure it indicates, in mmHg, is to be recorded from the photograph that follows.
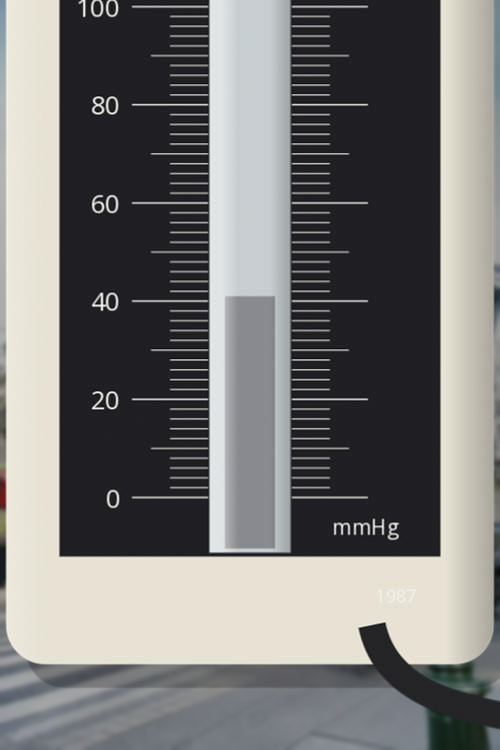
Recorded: 41 mmHg
